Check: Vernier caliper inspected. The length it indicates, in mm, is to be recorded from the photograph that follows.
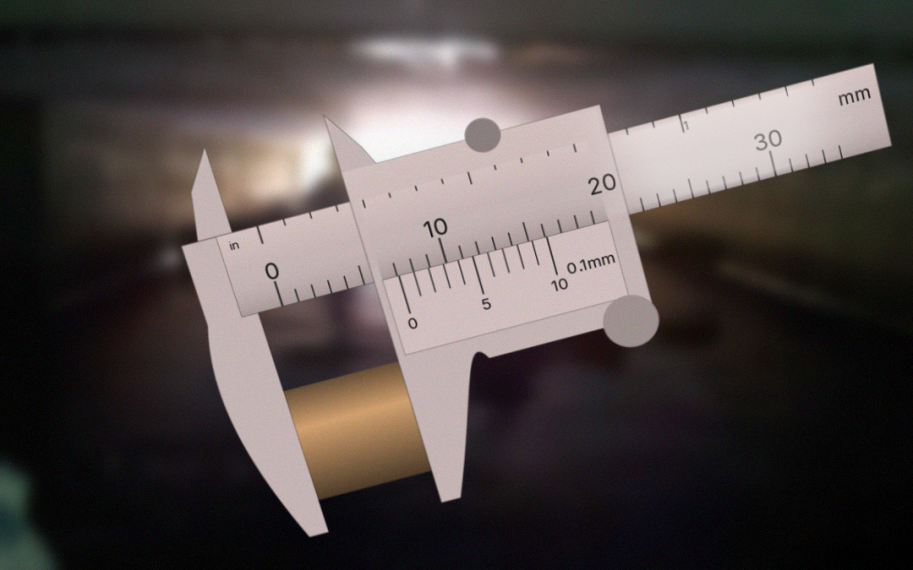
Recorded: 7.1 mm
